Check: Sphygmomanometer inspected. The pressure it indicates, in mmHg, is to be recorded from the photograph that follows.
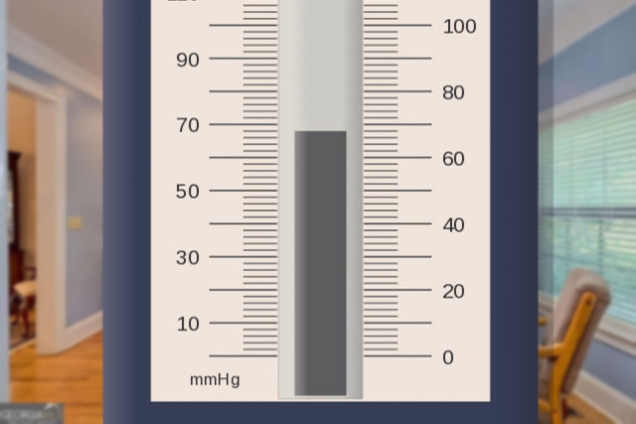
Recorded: 68 mmHg
